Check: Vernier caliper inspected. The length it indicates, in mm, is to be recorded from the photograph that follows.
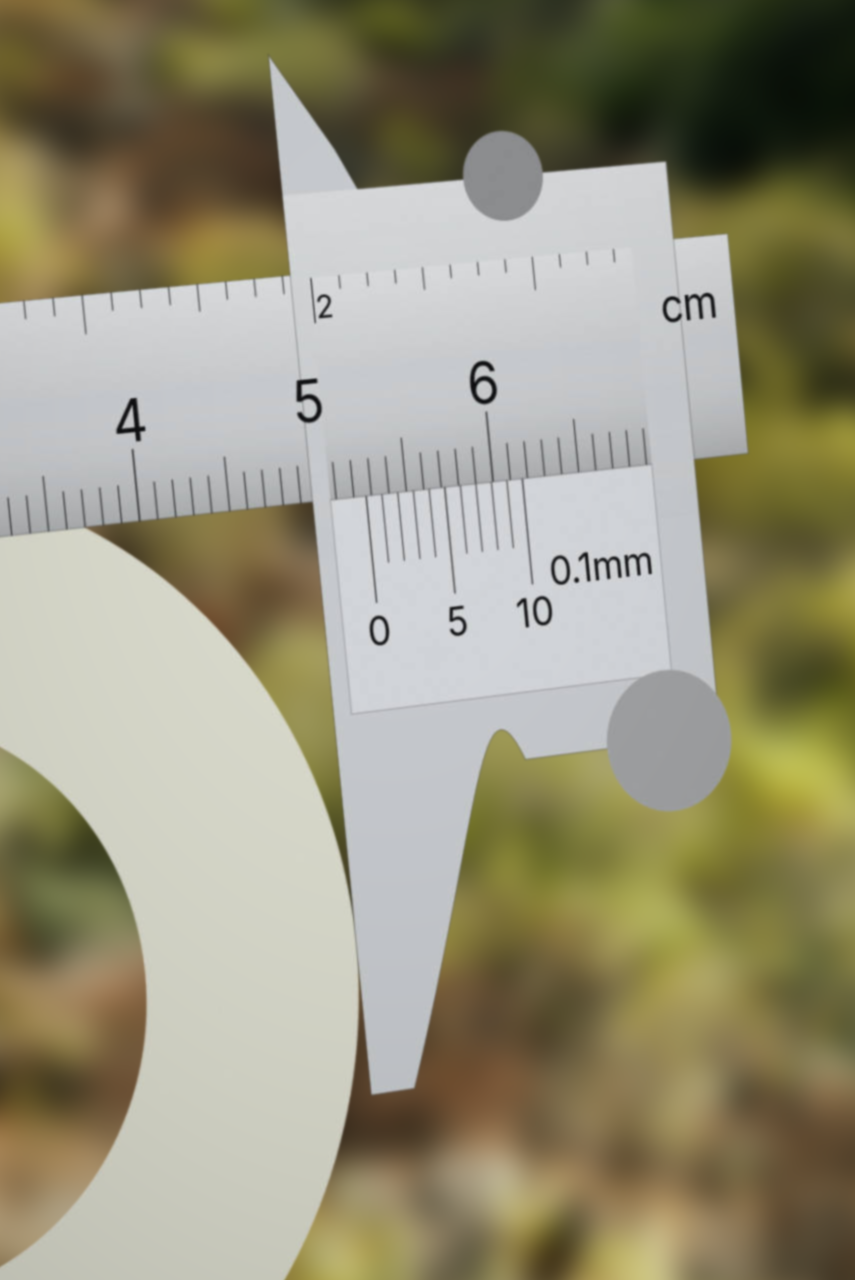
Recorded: 52.7 mm
